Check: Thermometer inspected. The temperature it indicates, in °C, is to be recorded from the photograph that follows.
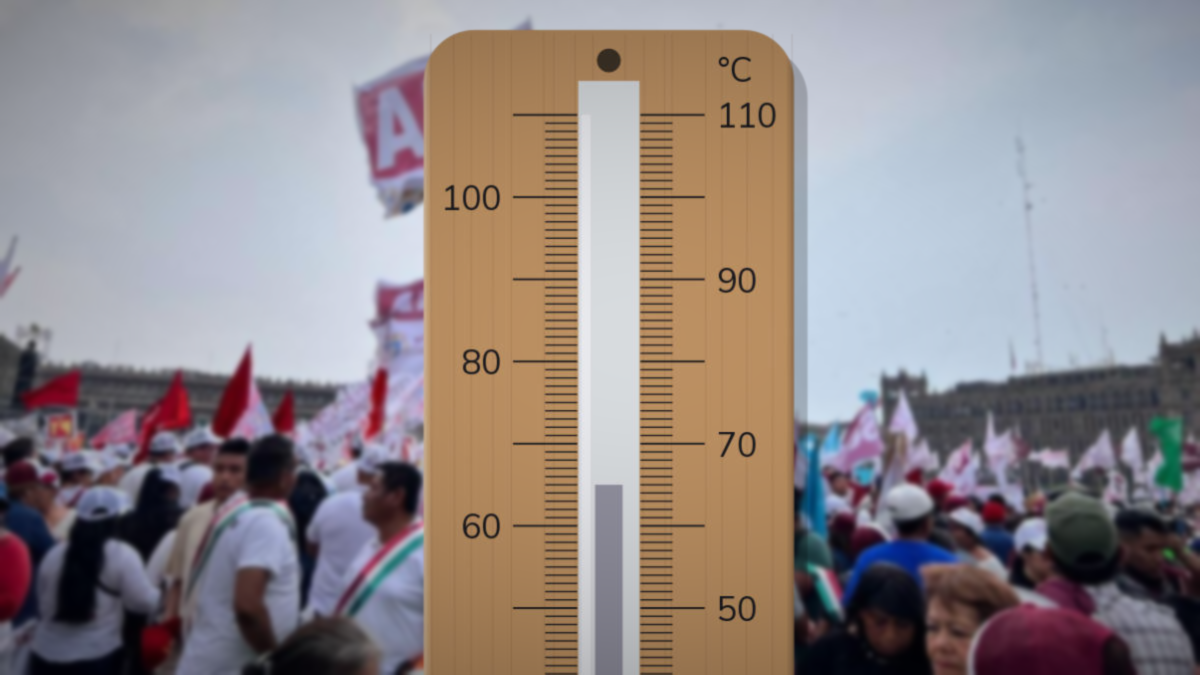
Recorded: 65 °C
